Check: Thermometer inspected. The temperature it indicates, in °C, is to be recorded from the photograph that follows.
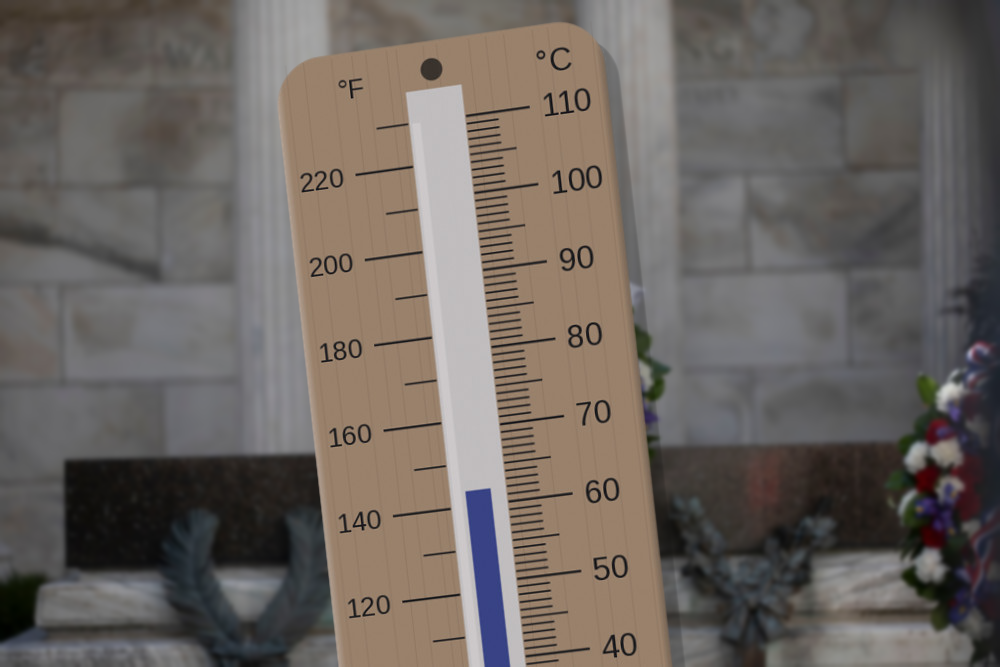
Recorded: 62 °C
